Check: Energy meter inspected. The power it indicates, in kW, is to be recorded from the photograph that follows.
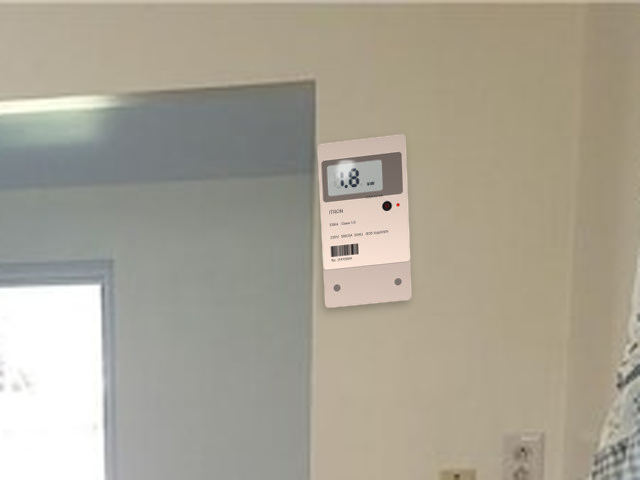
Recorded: 1.8 kW
